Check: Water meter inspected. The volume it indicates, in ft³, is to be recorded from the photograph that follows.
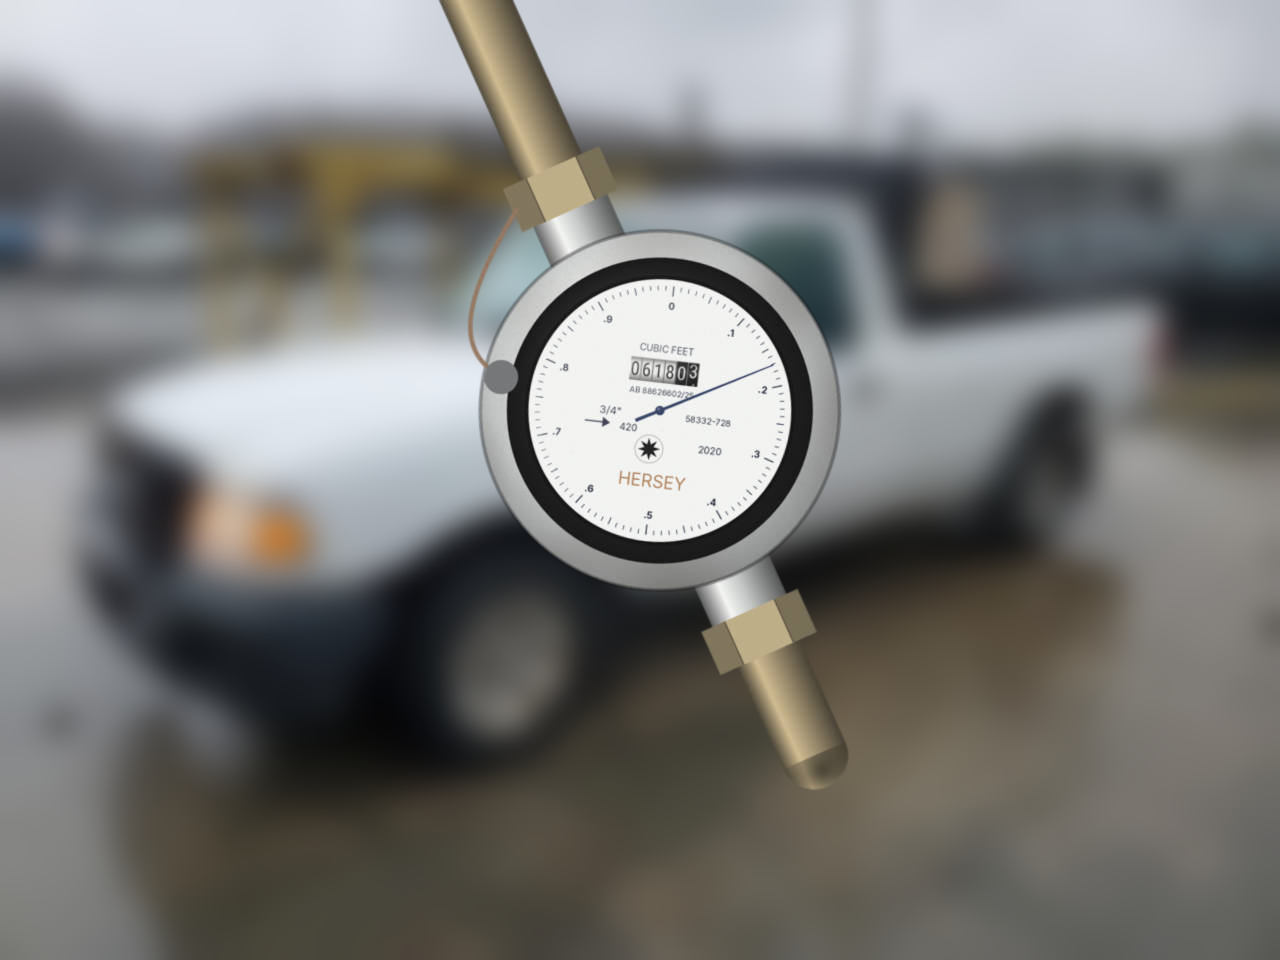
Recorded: 61803.17 ft³
